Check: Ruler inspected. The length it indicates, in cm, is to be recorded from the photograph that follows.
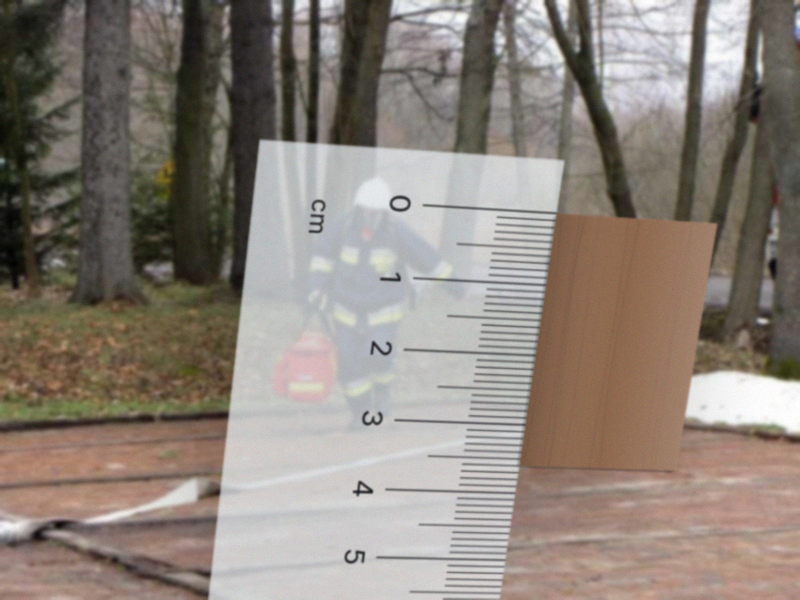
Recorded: 3.6 cm
